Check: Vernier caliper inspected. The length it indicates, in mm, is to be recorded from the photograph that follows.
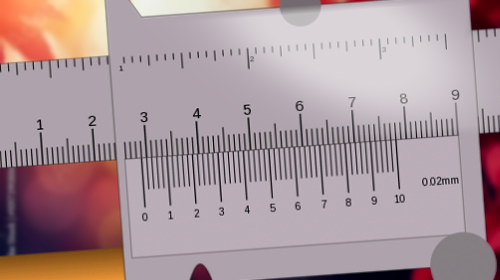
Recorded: 29.0 mm
